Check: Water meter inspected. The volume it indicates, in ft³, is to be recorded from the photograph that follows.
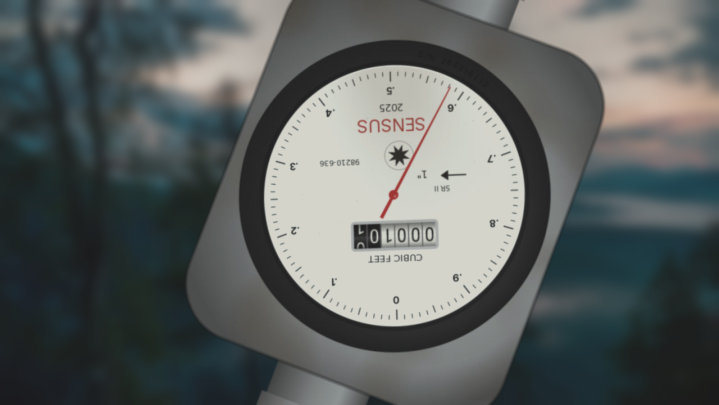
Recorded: 100.58 ft³
